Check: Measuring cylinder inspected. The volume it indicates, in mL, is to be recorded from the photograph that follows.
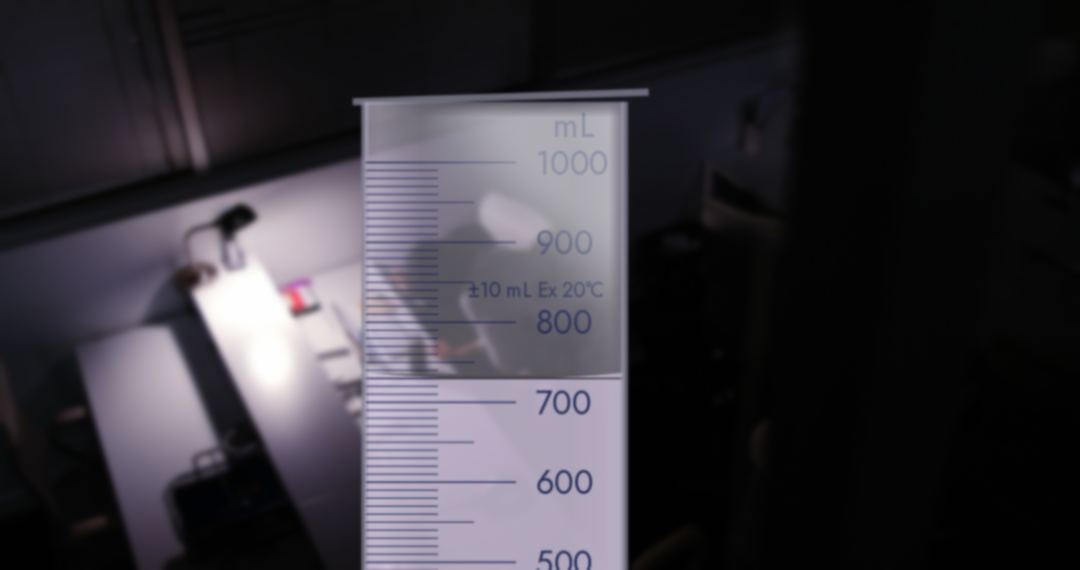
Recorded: 730 mL
